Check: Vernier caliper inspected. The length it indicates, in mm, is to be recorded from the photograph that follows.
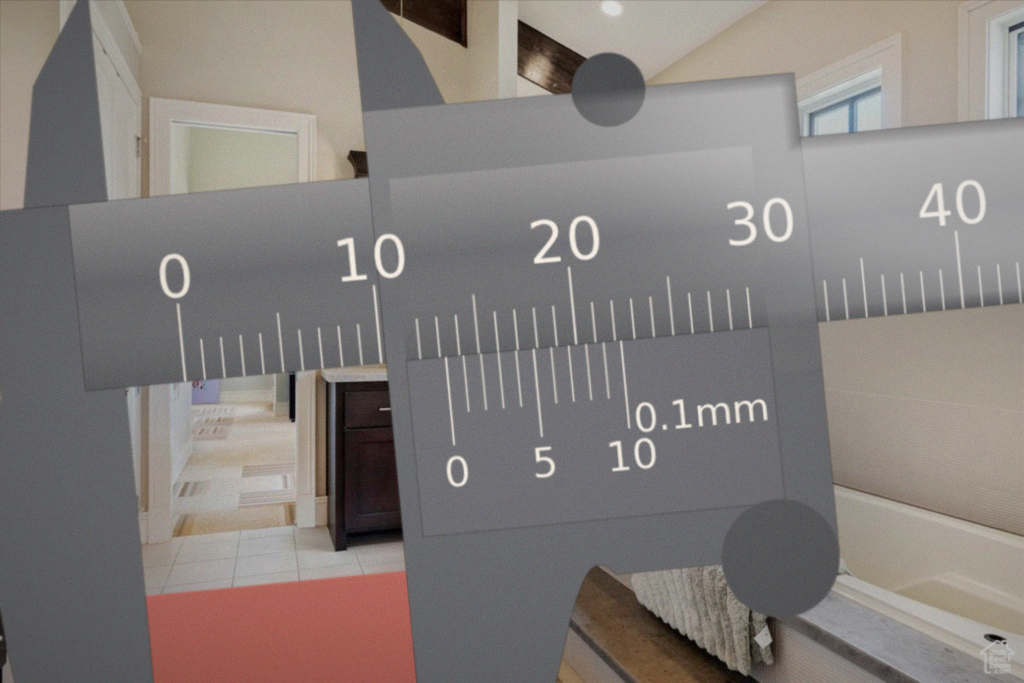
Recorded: 13.3 mm
